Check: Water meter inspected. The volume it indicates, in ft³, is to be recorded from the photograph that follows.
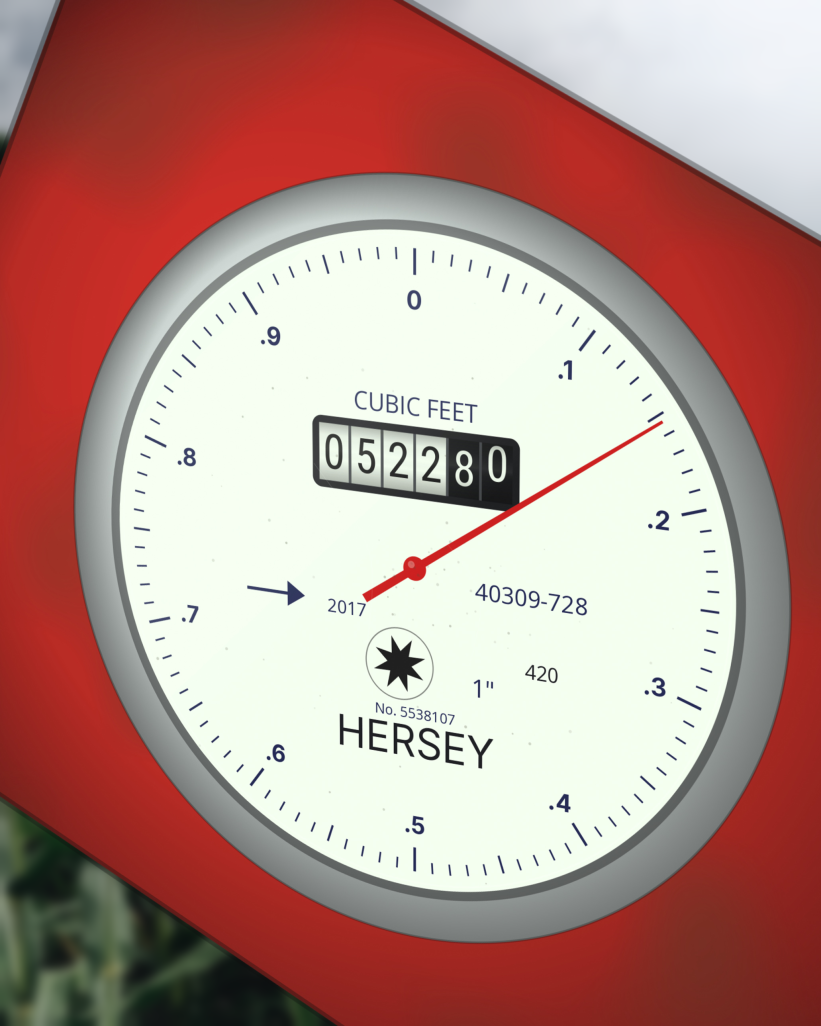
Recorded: 52280.15 ft³
